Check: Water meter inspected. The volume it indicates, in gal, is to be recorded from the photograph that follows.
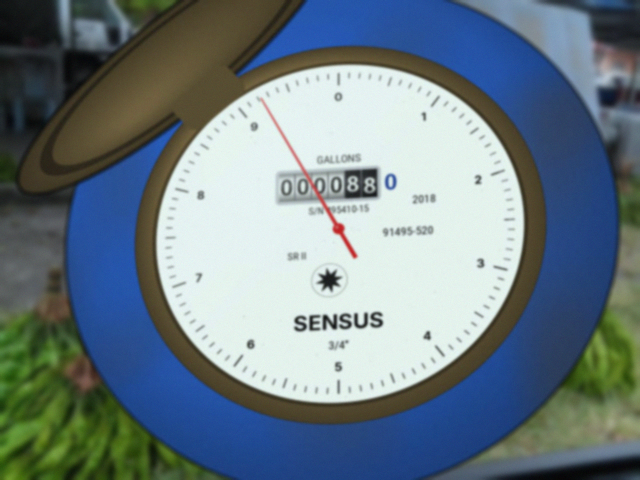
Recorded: 879.2 gal
